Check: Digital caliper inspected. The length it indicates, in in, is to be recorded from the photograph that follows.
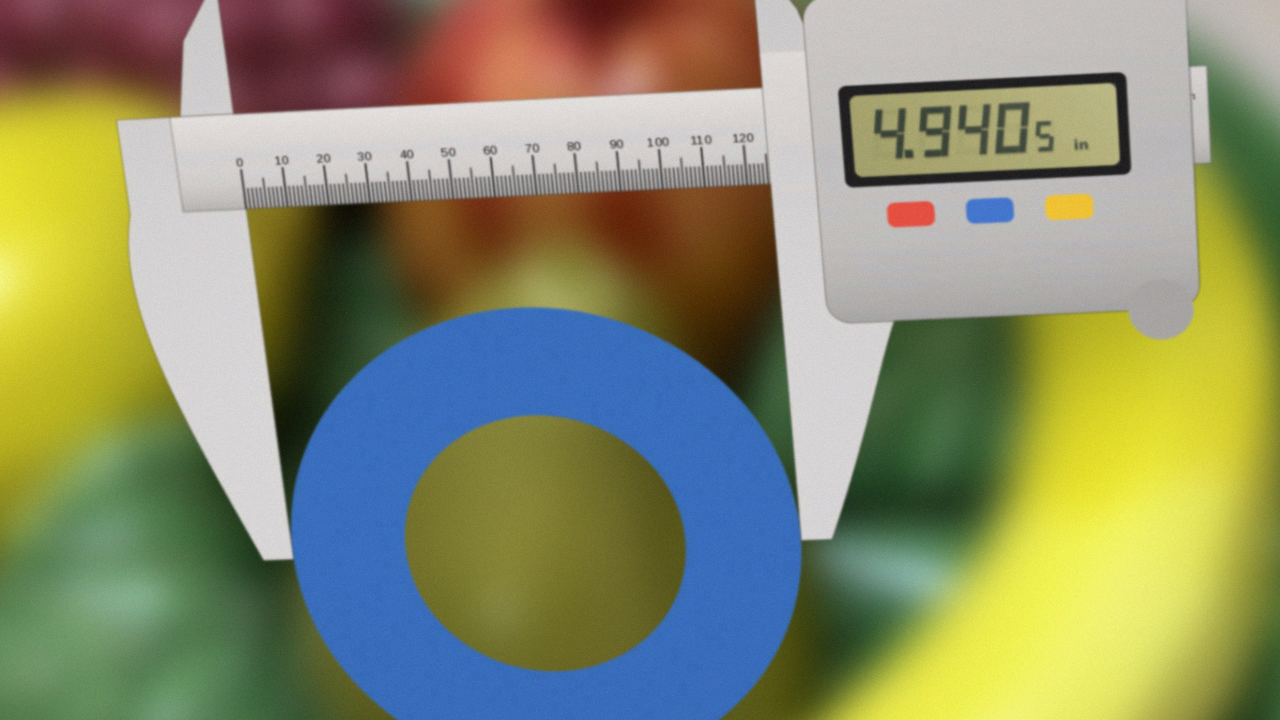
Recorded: 4.9405 in
